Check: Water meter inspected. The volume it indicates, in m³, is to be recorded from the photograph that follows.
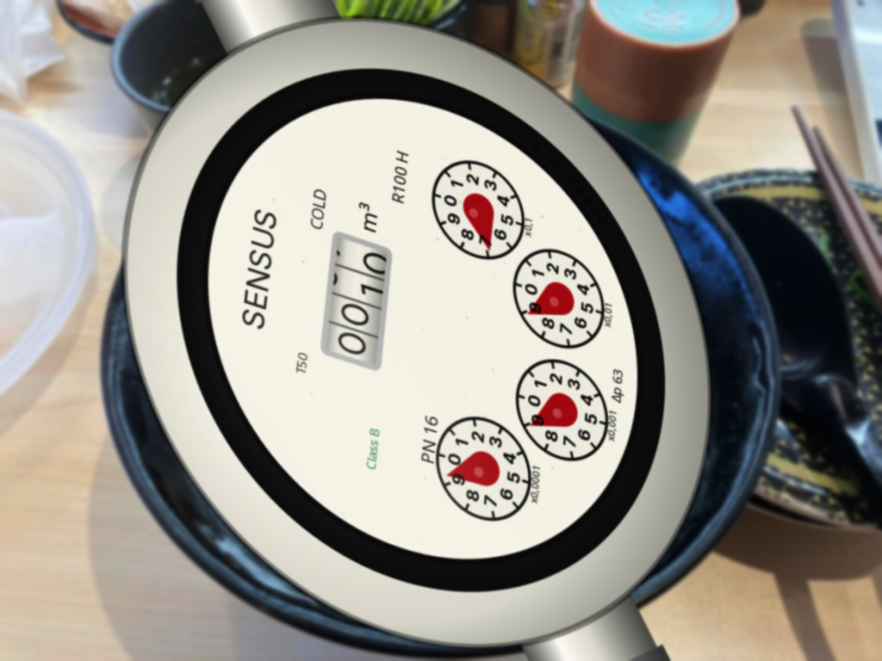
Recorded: 9.6889 m³
